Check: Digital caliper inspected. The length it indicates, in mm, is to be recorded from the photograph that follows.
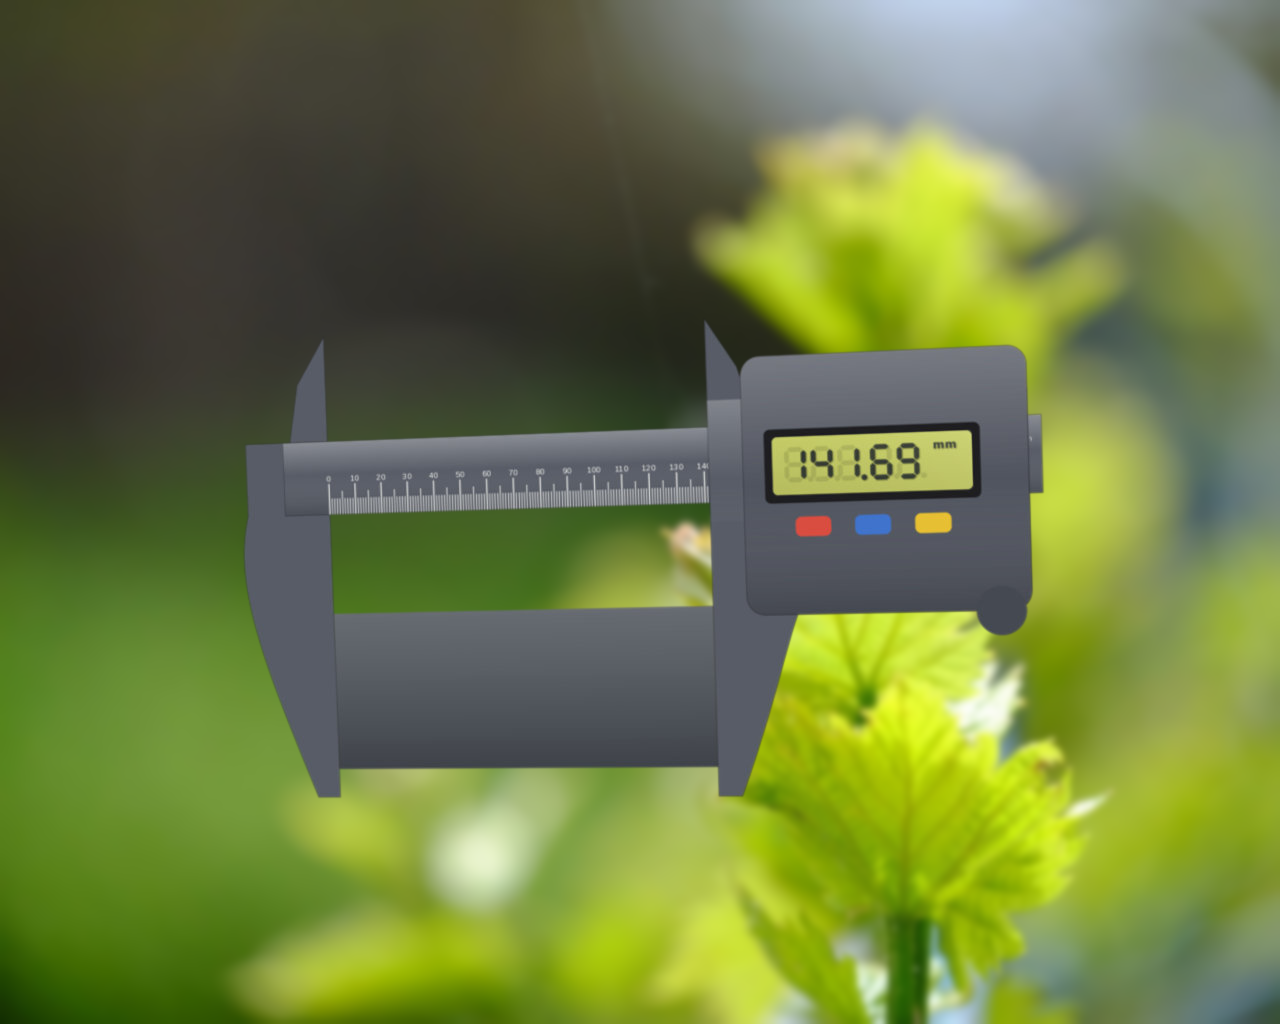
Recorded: 141.69 mm
